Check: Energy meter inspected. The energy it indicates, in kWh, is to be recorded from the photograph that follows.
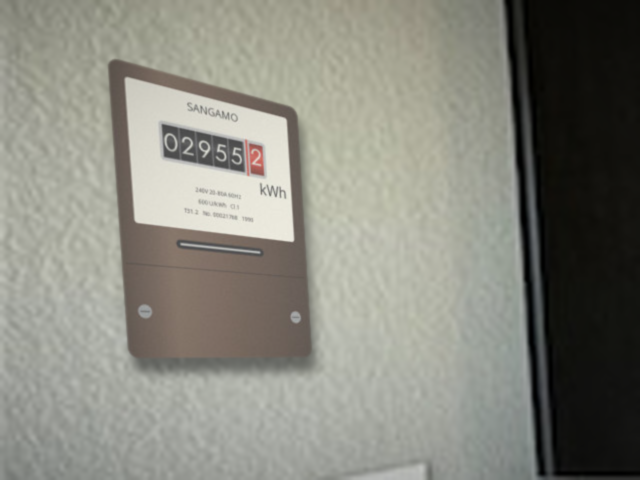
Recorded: 2955.2 kWh
